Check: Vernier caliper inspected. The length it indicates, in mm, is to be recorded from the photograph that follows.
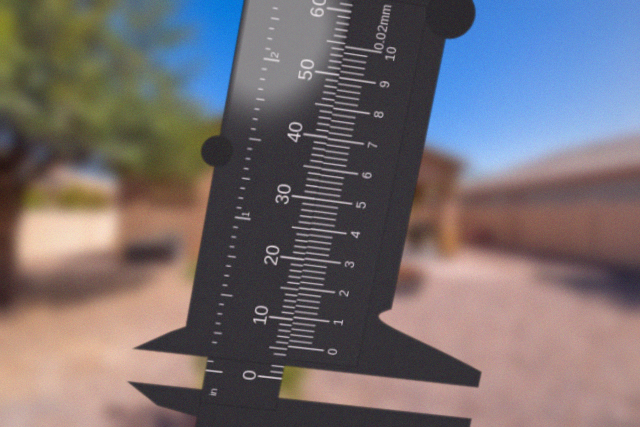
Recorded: 5.5 mm
